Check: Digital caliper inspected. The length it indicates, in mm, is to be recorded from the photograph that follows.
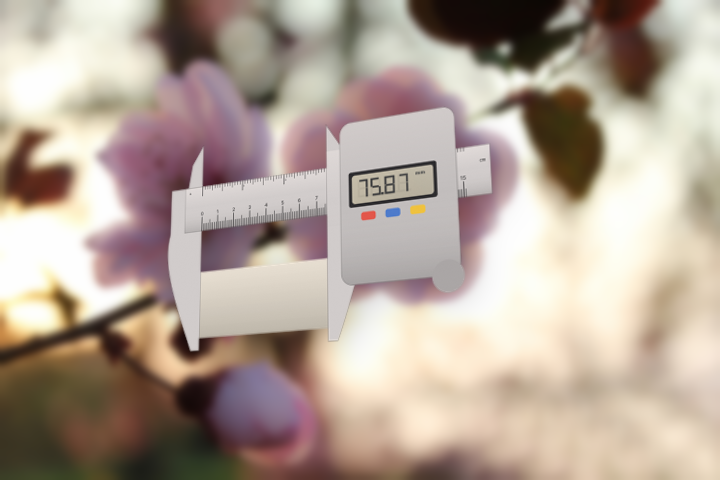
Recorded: 75.87 mm
